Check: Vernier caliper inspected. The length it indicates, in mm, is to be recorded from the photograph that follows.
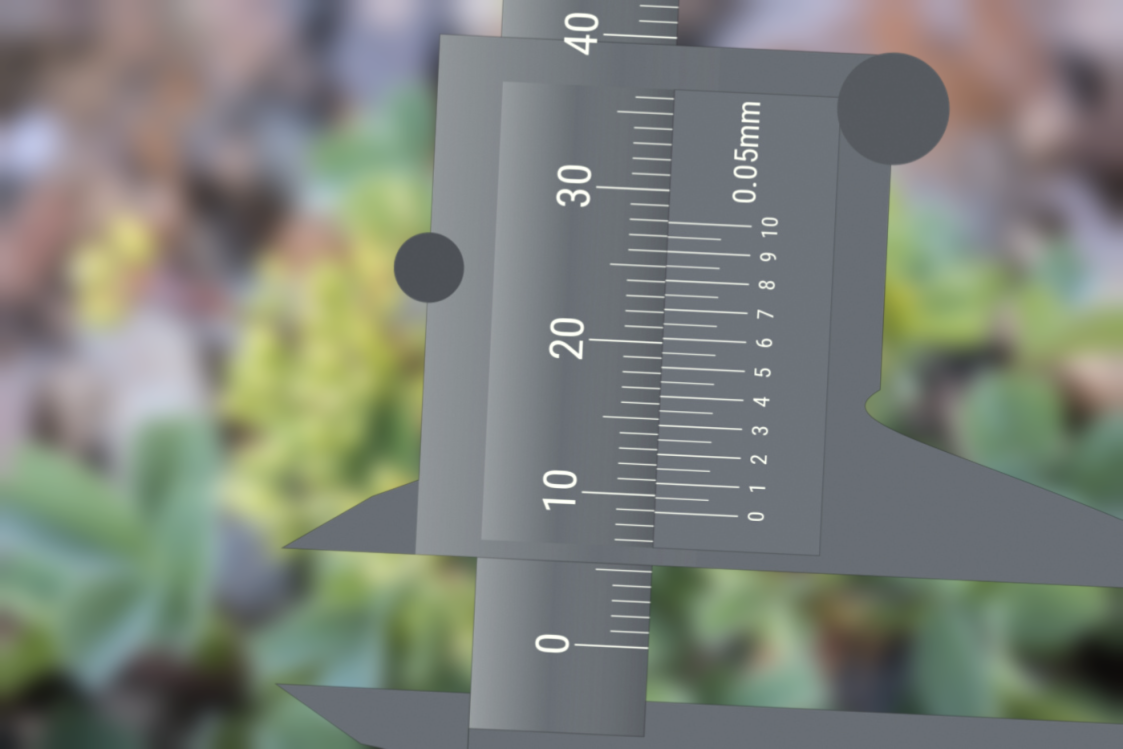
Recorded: 8.9 mm
